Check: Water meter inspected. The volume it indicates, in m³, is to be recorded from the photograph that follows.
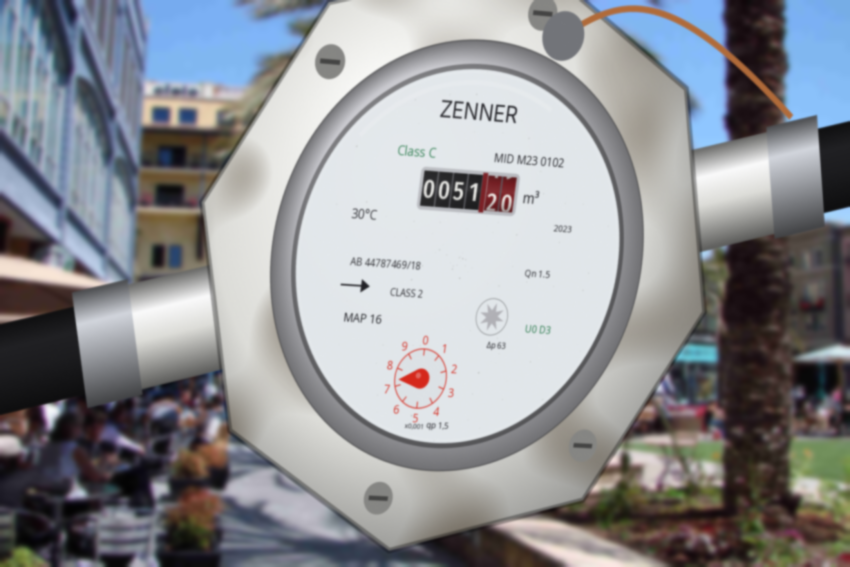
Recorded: 51.197 m³
